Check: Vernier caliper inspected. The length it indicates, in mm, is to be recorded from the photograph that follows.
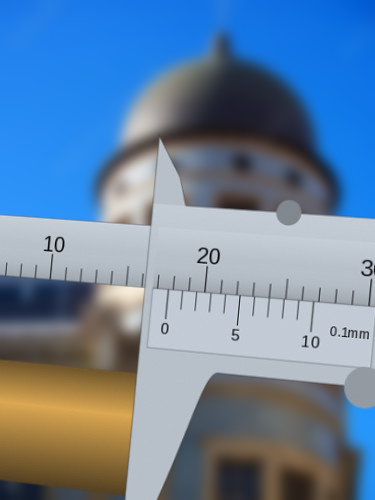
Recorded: 17.7 mm
